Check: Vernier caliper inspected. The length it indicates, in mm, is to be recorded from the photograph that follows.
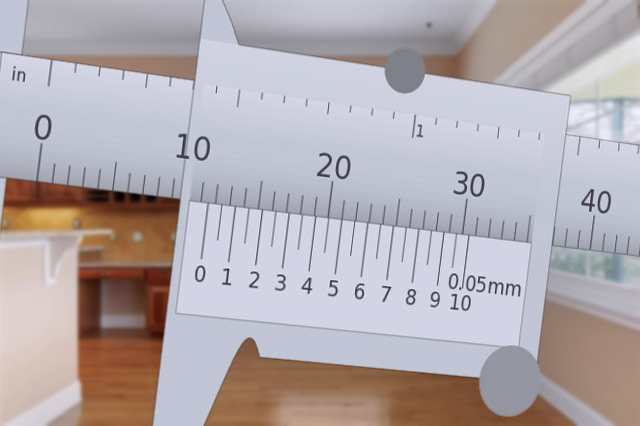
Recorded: 11.5 mm
